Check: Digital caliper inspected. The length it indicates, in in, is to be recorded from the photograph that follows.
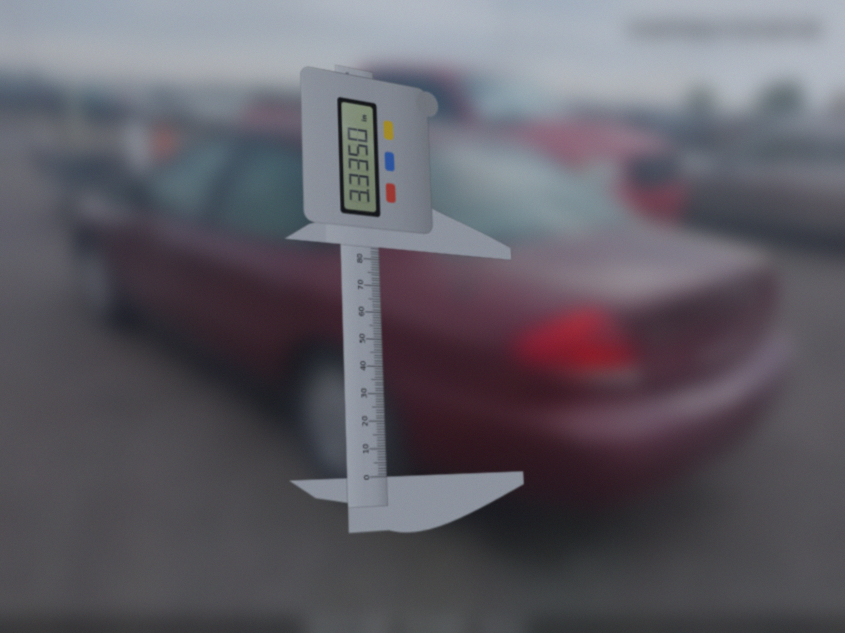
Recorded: 3.3350 in
